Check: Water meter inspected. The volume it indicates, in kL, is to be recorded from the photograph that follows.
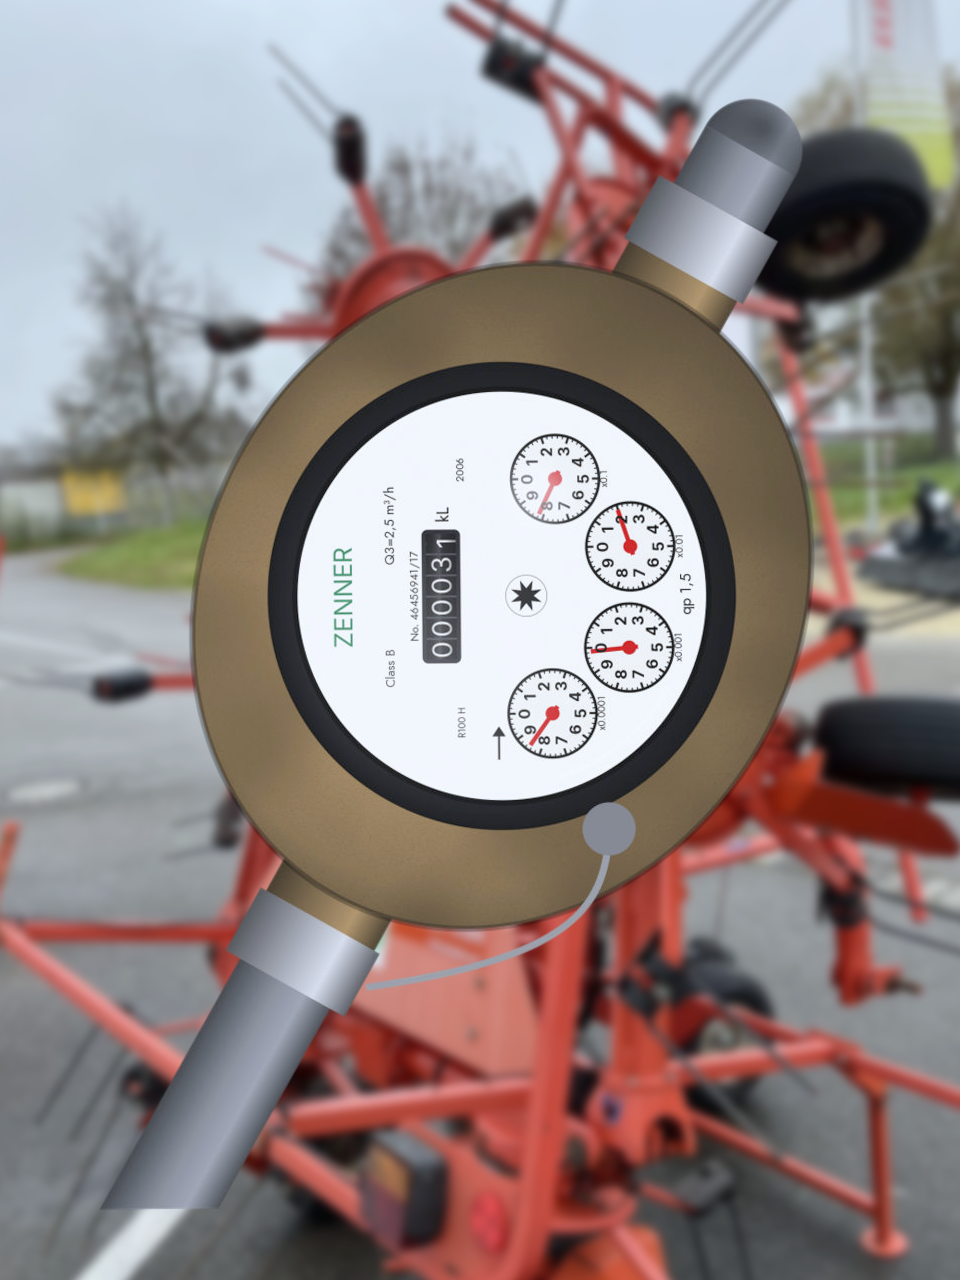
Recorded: 30.8198 kL
